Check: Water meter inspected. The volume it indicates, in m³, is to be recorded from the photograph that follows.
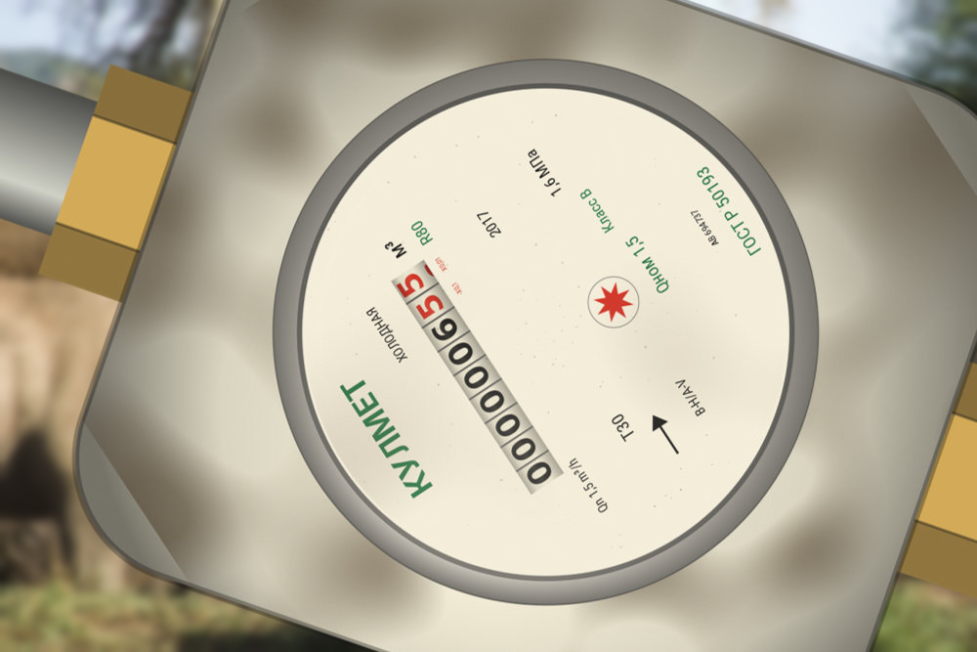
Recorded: 6.55 m³
